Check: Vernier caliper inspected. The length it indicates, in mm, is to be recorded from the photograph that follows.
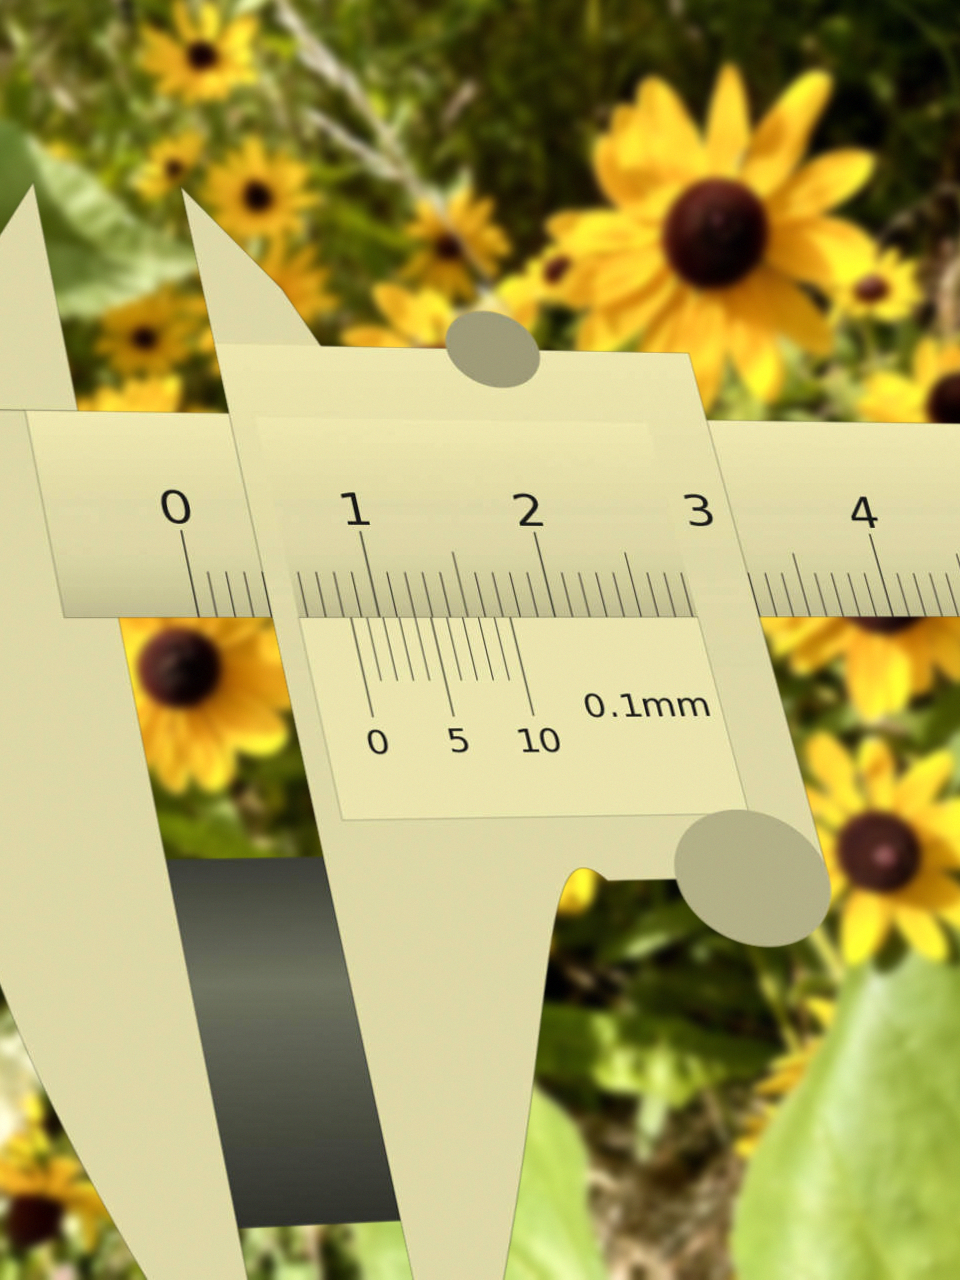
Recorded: 8.4 mm
